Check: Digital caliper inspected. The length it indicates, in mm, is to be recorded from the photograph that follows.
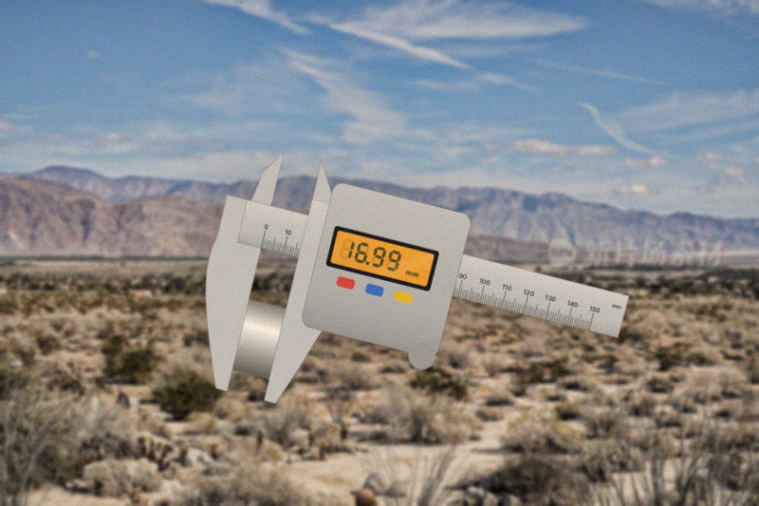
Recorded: 16.99 mm
